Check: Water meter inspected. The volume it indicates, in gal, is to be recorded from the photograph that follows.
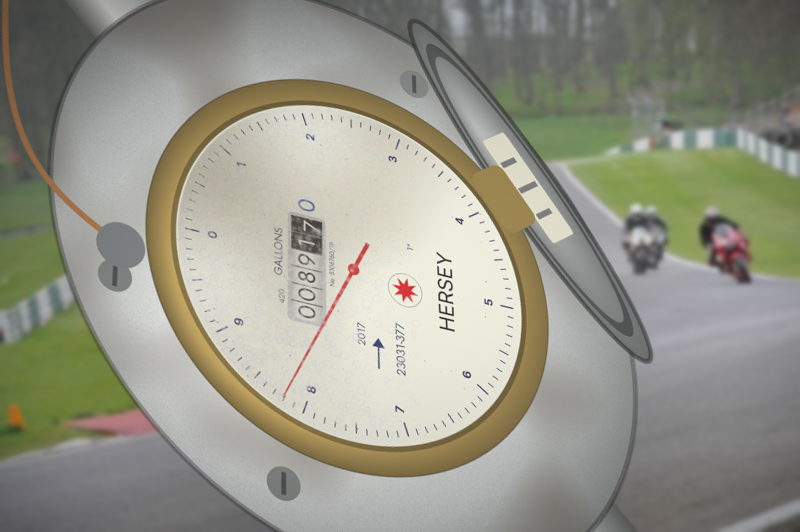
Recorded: 89168.2 gal
